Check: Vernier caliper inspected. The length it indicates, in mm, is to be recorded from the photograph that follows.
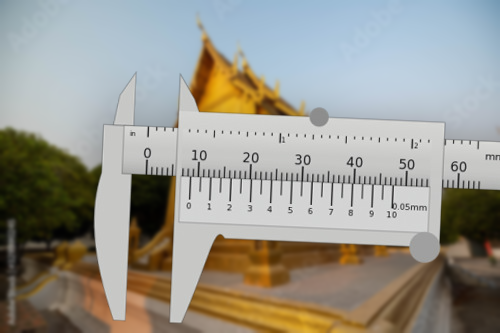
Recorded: 8.5 mm
